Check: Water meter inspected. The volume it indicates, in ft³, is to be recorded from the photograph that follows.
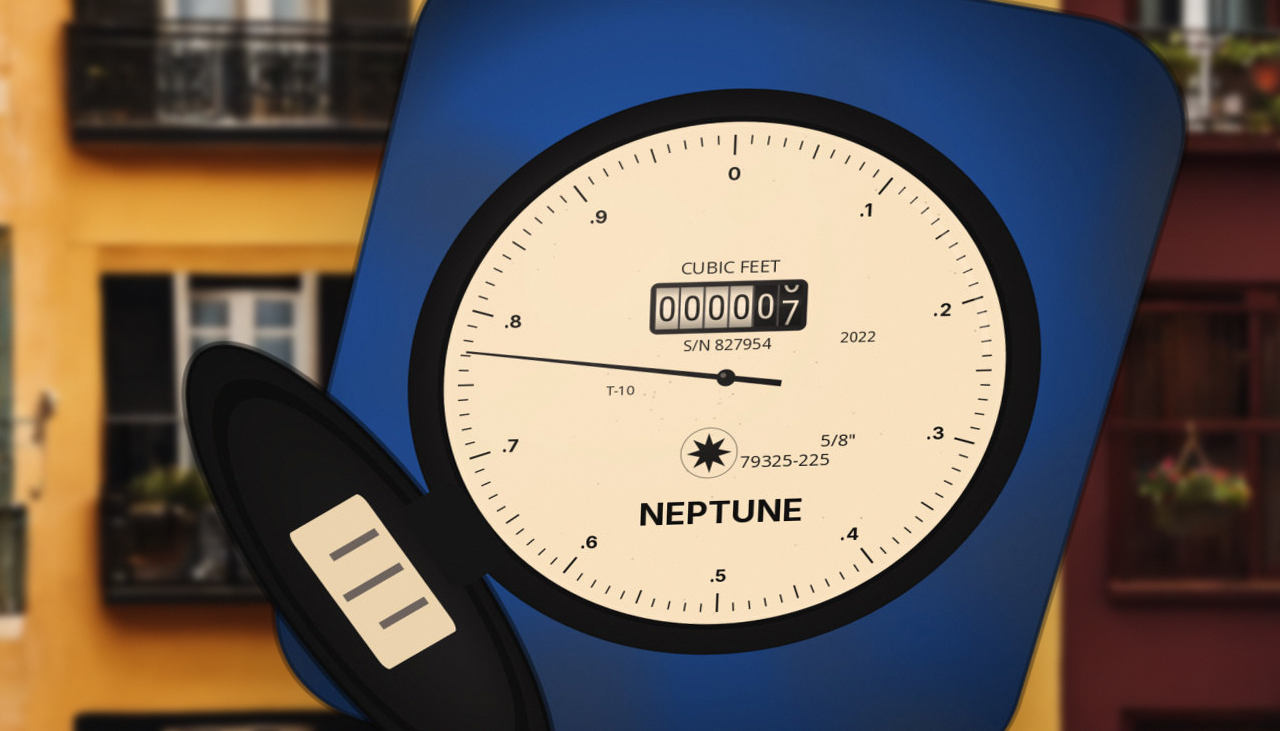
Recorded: 6.77 ft³
